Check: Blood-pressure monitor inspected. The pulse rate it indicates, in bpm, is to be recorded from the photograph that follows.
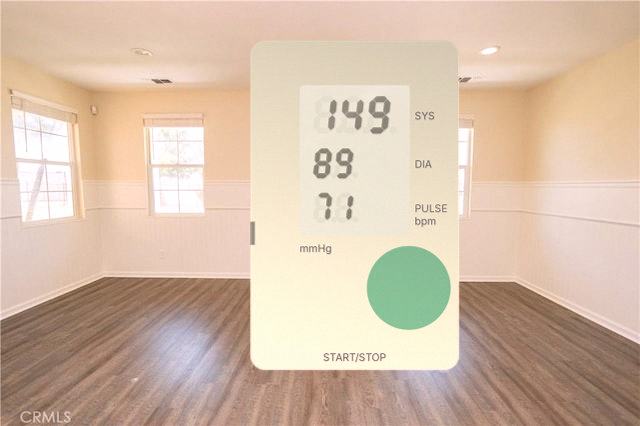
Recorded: 71 bpm
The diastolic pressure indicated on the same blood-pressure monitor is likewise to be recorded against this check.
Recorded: 89 mmHg
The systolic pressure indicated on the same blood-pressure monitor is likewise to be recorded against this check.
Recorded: 149 mmHg
